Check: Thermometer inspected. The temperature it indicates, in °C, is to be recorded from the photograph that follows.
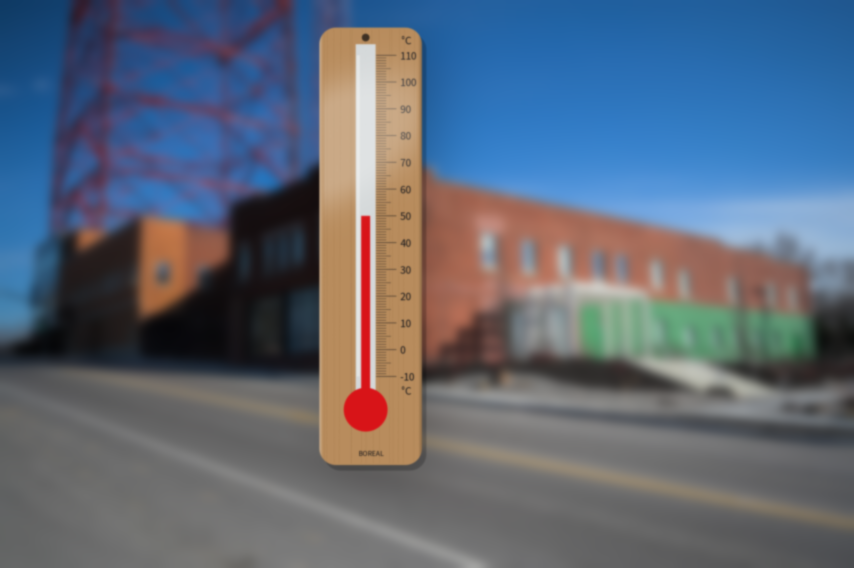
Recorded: 50 °C
